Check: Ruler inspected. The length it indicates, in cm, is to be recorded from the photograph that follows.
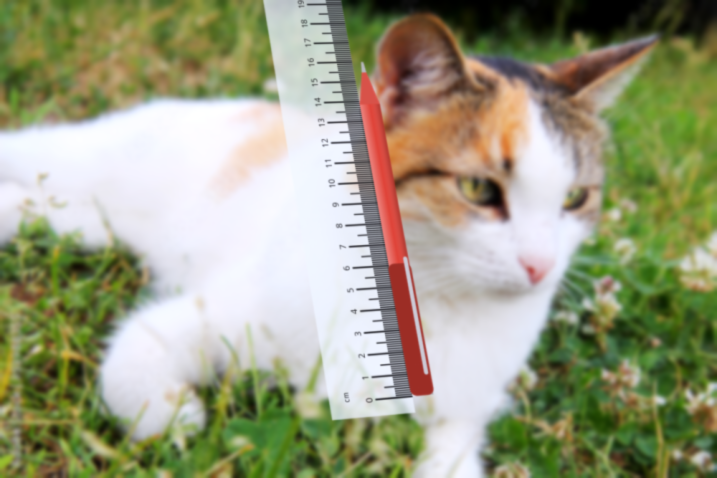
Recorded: 16 cm
